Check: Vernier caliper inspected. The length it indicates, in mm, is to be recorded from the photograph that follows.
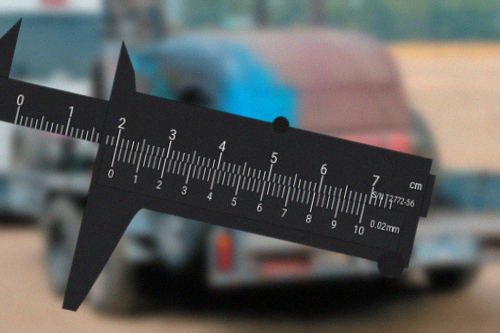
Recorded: 20.0 mm
